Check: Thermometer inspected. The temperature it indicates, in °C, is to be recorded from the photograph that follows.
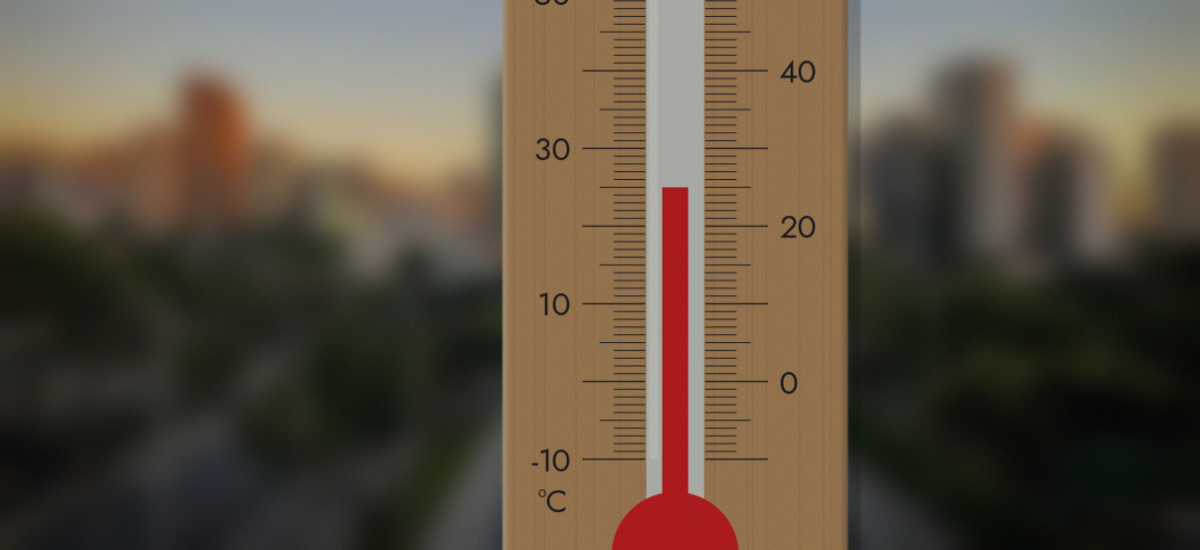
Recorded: 25 °C
